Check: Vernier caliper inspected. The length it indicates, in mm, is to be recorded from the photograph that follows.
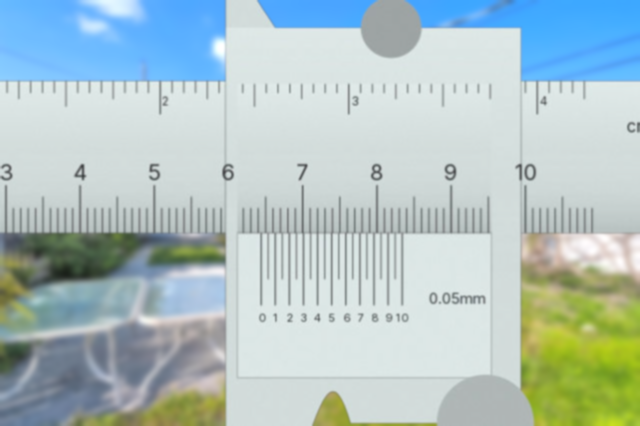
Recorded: 64.4 mm
